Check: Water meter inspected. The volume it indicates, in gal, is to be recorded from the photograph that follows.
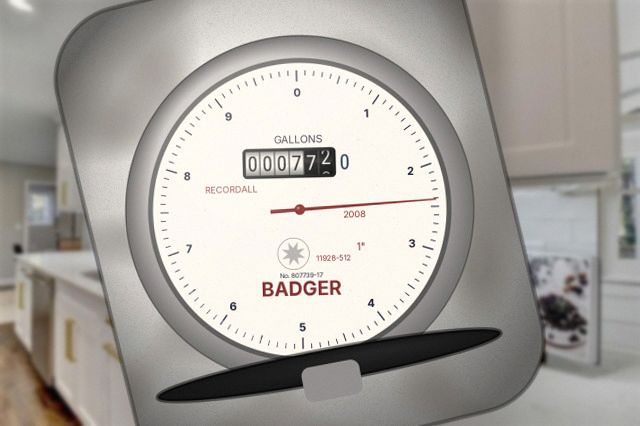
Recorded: 7722.4 gal
